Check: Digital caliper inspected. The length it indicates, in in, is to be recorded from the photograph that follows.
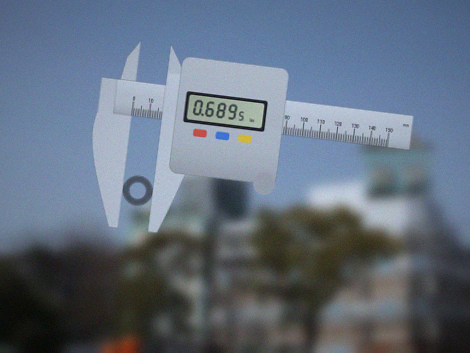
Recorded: 0.6895 in
